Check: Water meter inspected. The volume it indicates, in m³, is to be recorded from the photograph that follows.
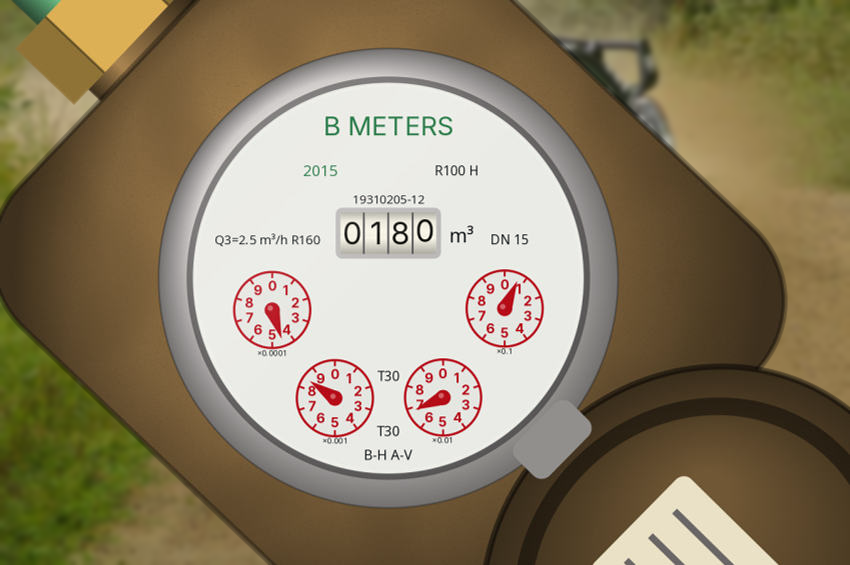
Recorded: 180.0684 m³
